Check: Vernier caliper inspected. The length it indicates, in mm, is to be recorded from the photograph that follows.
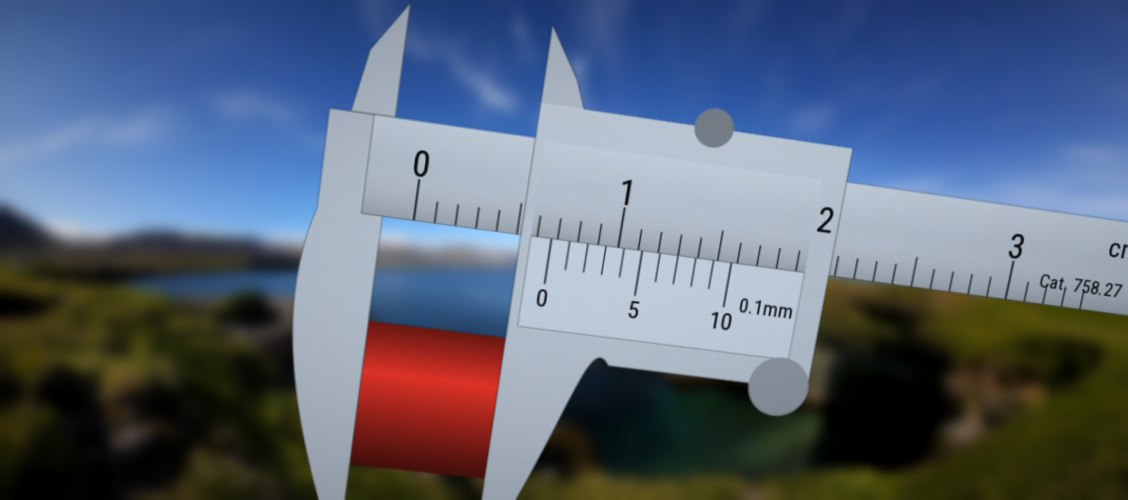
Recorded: 6.7 mm
